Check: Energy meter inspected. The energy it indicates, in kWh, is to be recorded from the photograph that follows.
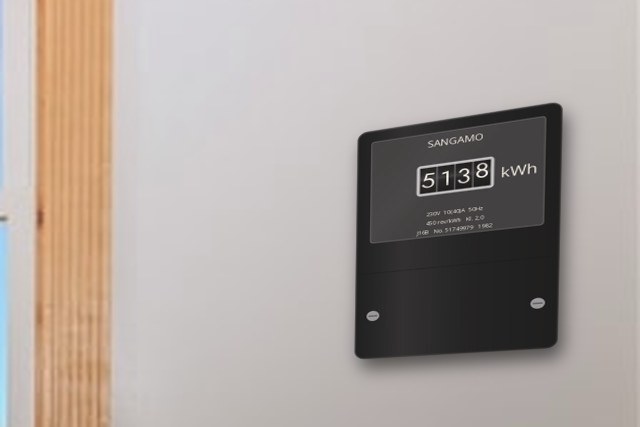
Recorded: 5138 kWh
